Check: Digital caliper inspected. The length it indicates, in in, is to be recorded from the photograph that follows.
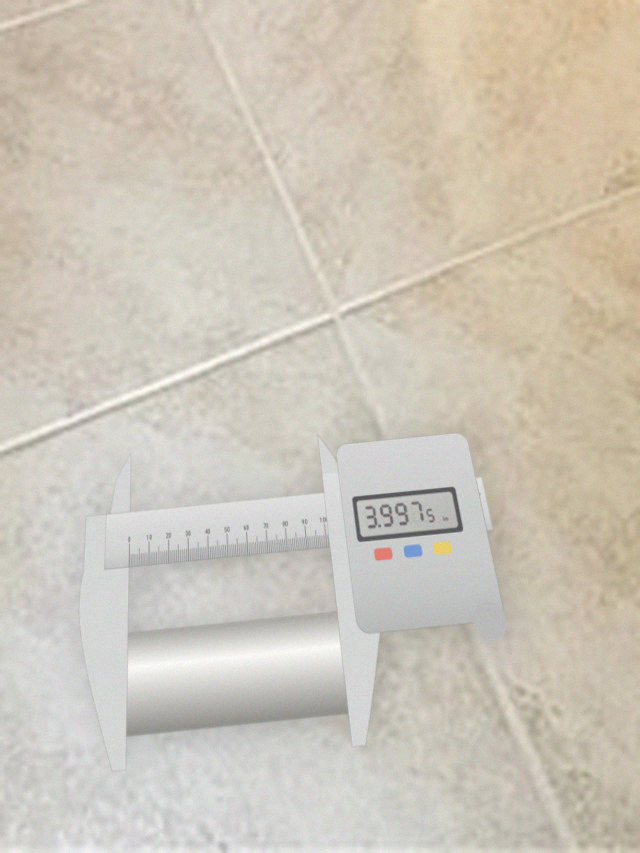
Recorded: 3.9975 in
